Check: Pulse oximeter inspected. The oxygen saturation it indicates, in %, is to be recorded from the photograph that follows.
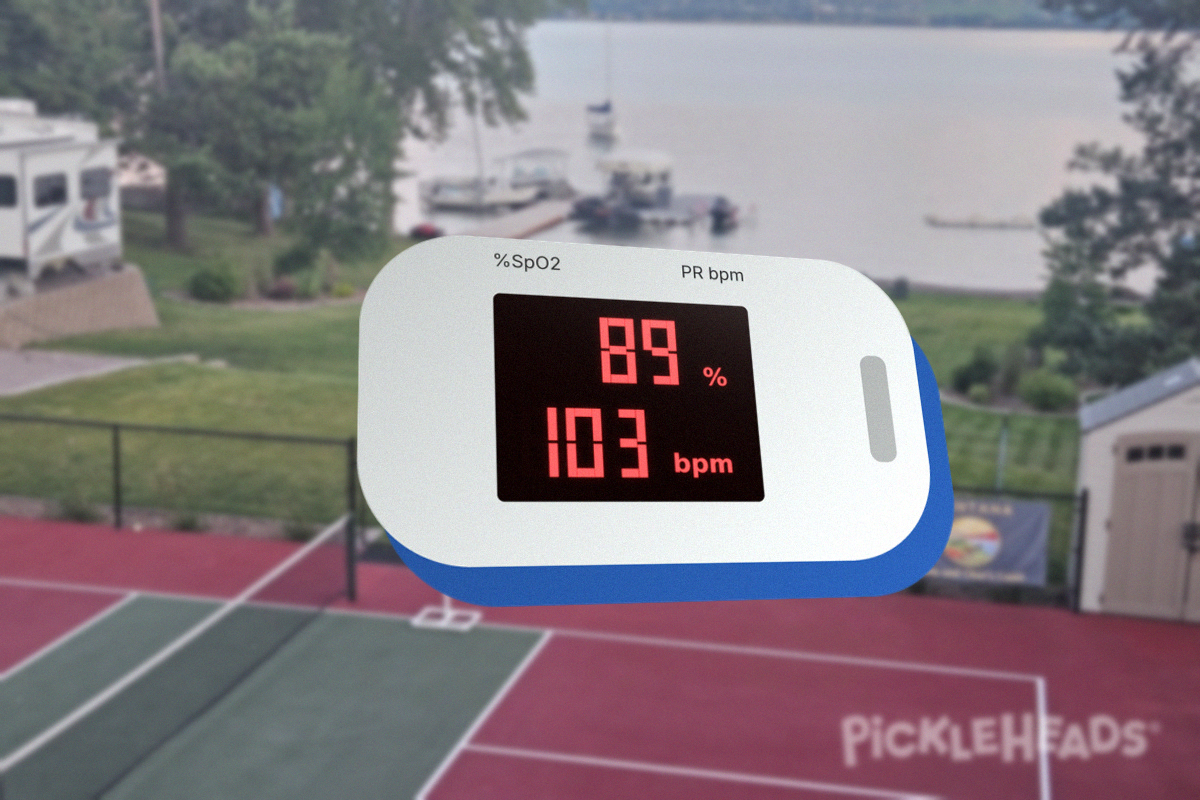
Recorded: 89 %
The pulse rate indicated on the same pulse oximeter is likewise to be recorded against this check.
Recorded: 103 bpm
